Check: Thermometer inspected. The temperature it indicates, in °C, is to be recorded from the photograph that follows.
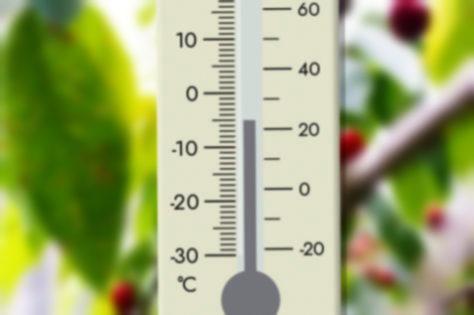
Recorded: -5 °C
